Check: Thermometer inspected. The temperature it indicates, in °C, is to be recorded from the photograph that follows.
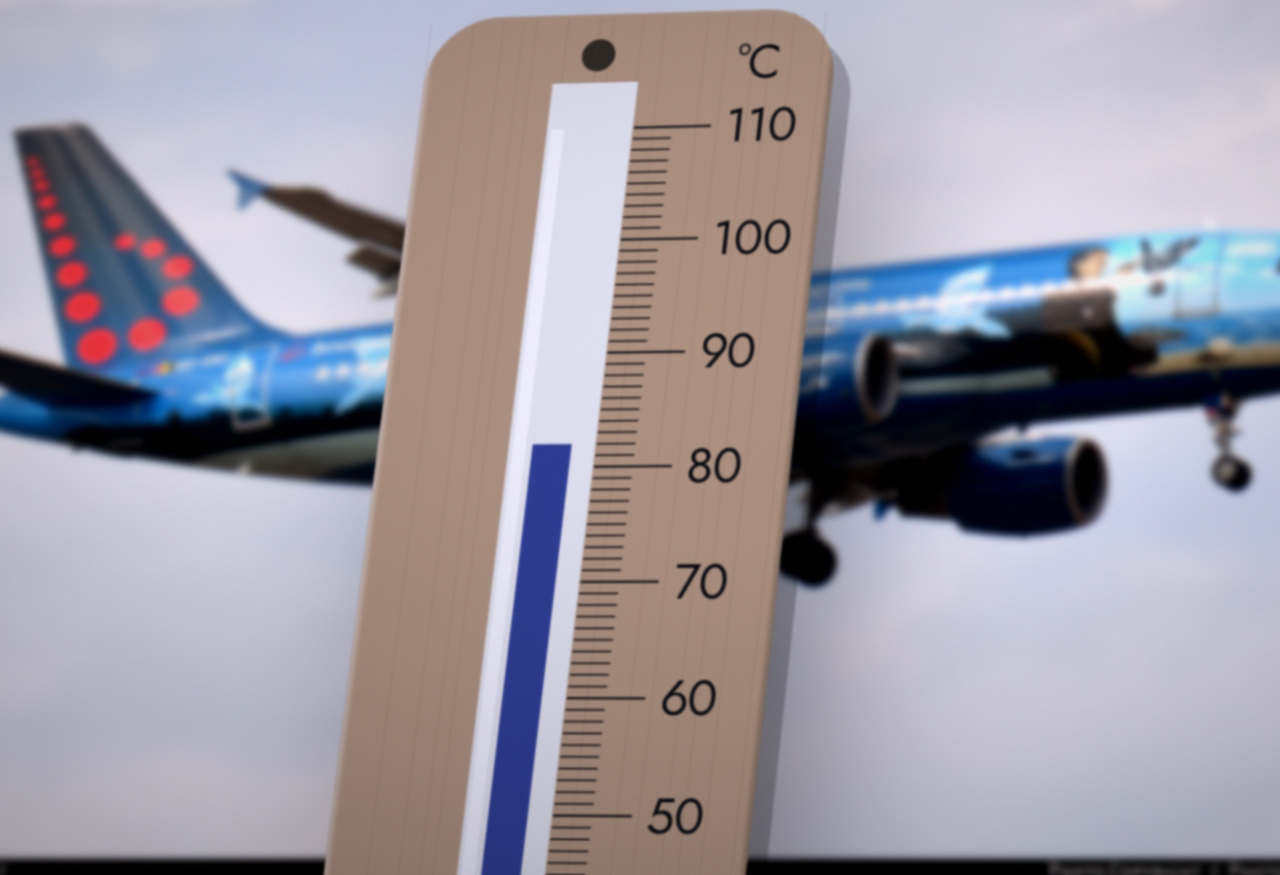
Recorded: 82 °C
